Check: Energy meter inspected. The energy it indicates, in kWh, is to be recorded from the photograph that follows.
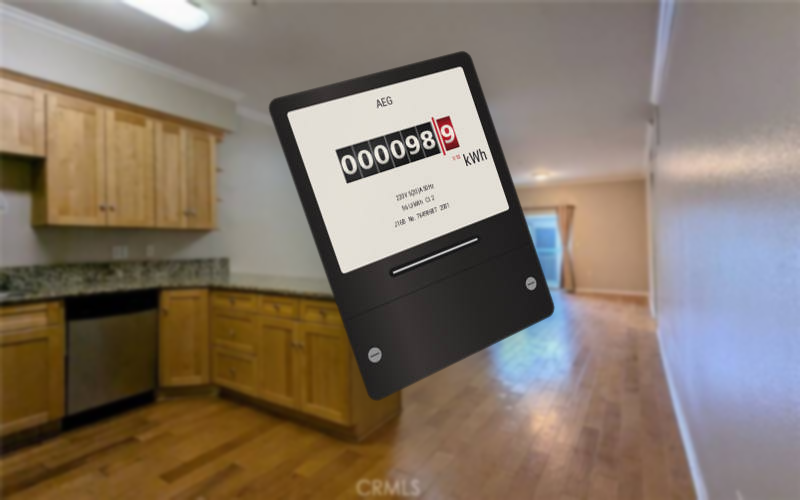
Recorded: 98.9 kWh
